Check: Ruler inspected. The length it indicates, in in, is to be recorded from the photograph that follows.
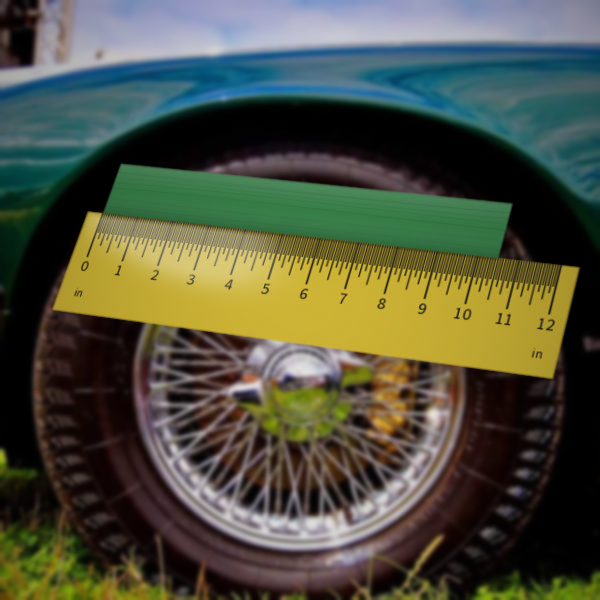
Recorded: 10.5 in
